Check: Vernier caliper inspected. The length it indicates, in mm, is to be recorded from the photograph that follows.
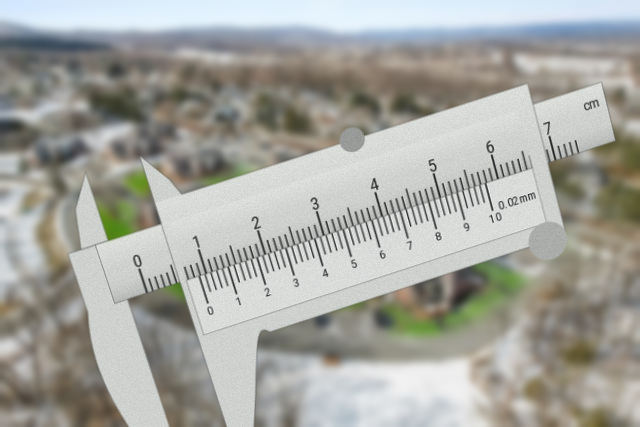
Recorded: 8.8 mm
